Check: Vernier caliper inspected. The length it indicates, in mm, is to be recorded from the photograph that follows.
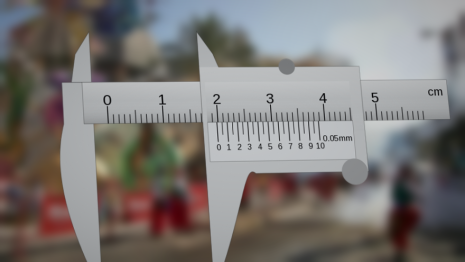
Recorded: 19.8 mm
